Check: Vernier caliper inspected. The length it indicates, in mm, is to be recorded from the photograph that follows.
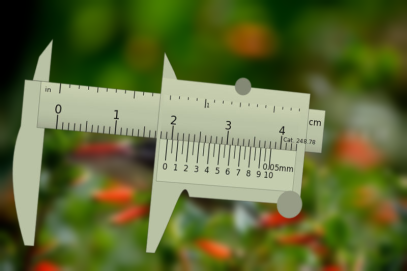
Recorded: 19.2 mm
